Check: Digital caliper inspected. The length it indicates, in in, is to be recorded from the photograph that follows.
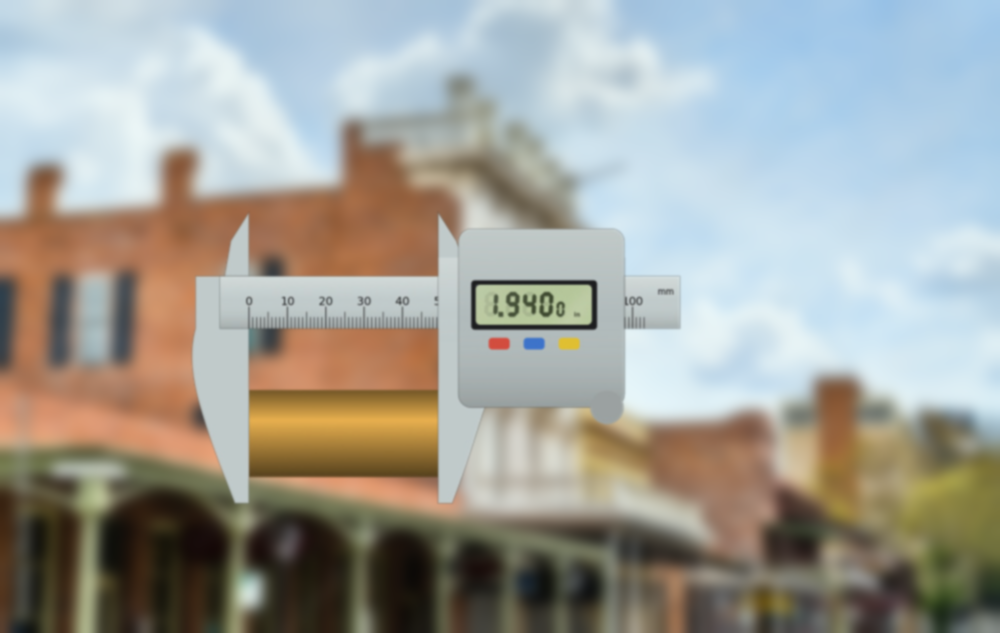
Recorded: 1.9400 in
